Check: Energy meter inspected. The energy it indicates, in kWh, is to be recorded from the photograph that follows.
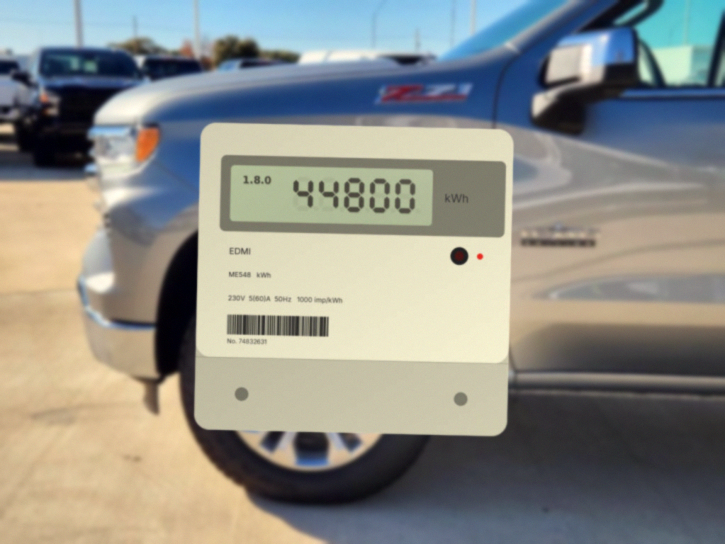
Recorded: 44800 kWh
